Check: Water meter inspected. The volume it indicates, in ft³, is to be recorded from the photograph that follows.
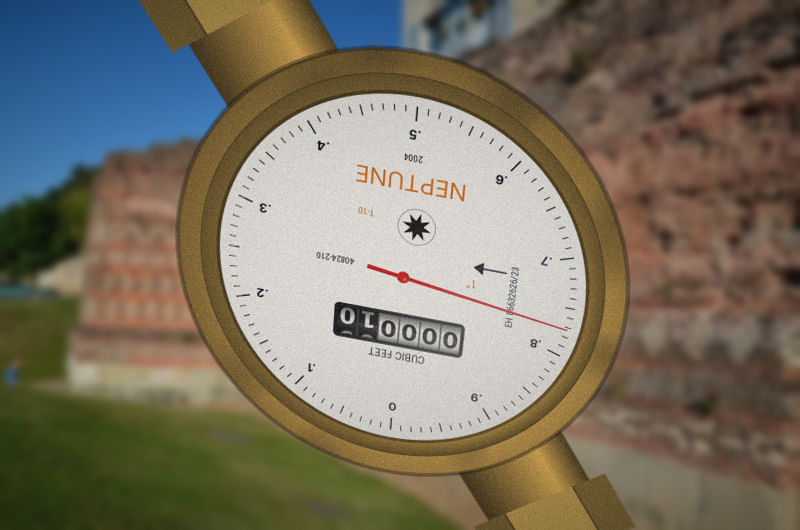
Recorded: 9.77 ft³
